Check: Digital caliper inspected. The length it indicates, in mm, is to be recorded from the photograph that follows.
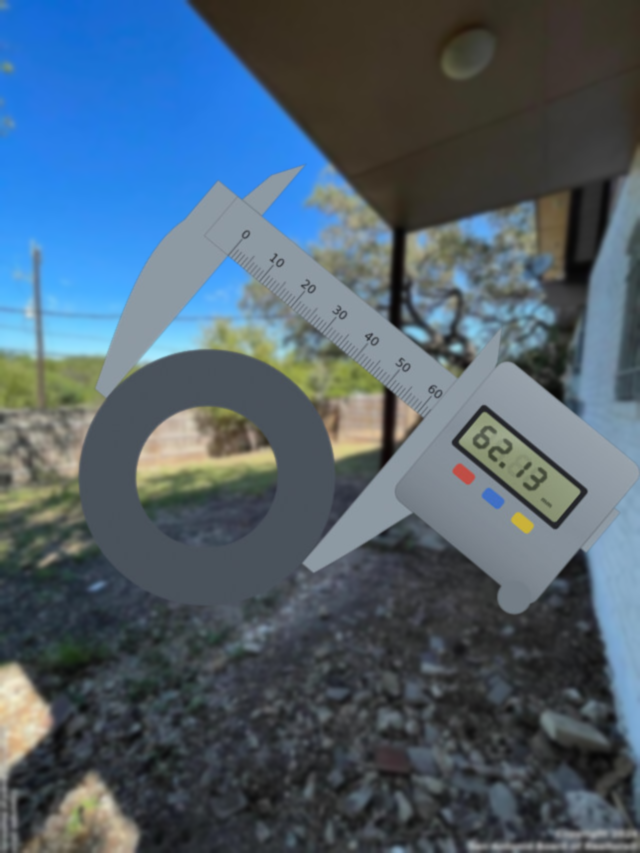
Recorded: 62.13 mm
